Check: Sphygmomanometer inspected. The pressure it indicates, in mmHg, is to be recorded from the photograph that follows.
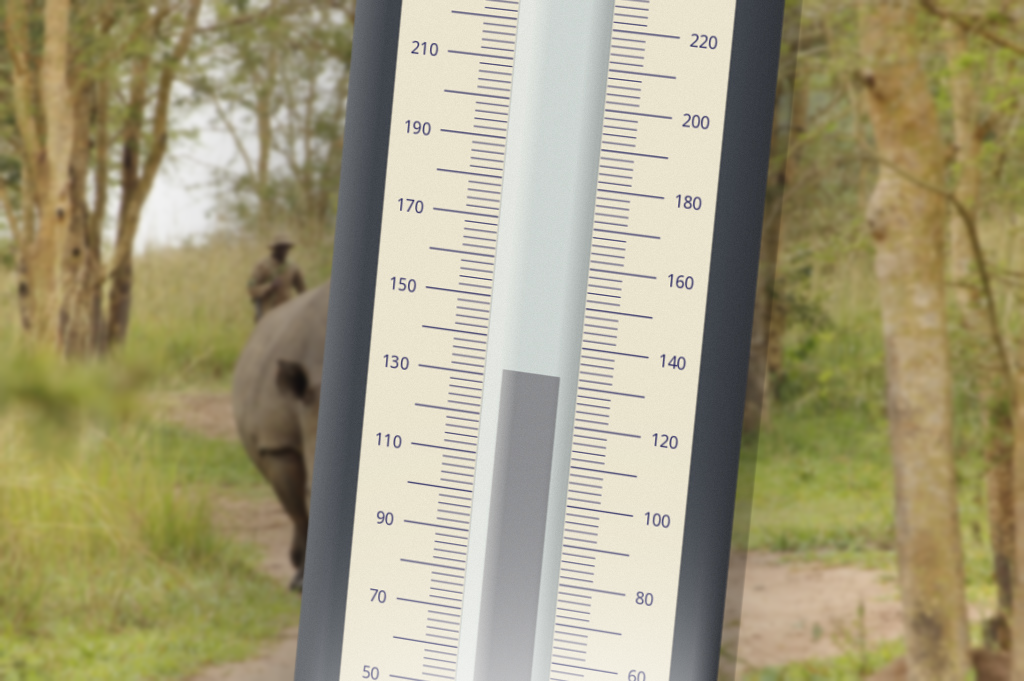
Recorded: 132 mmHg
